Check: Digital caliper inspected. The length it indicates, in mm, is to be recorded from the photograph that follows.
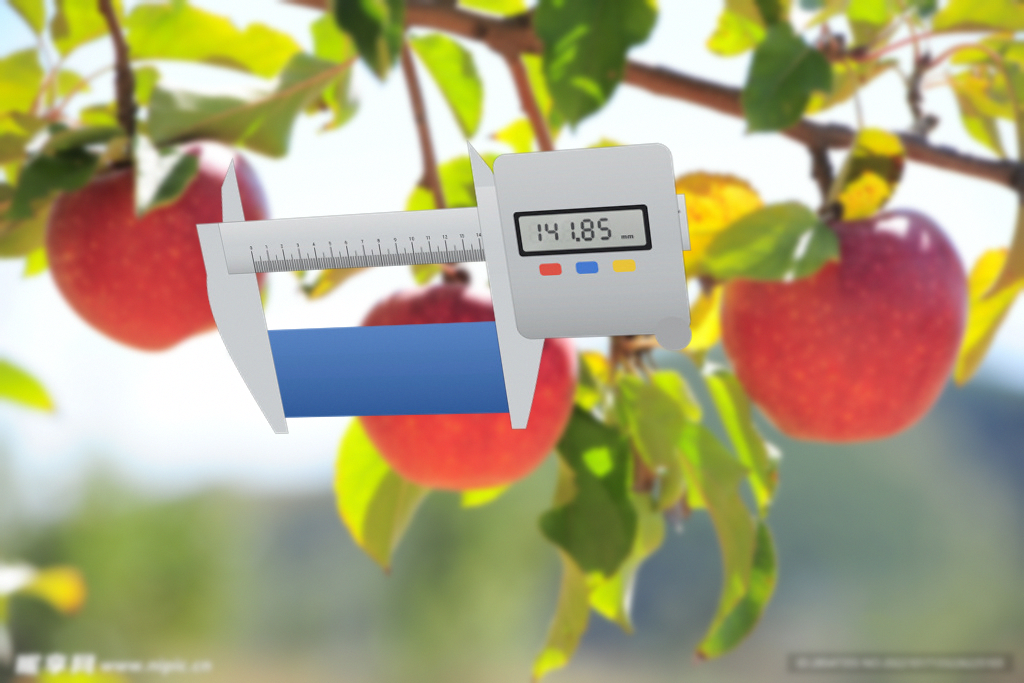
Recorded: 141.85 mm
